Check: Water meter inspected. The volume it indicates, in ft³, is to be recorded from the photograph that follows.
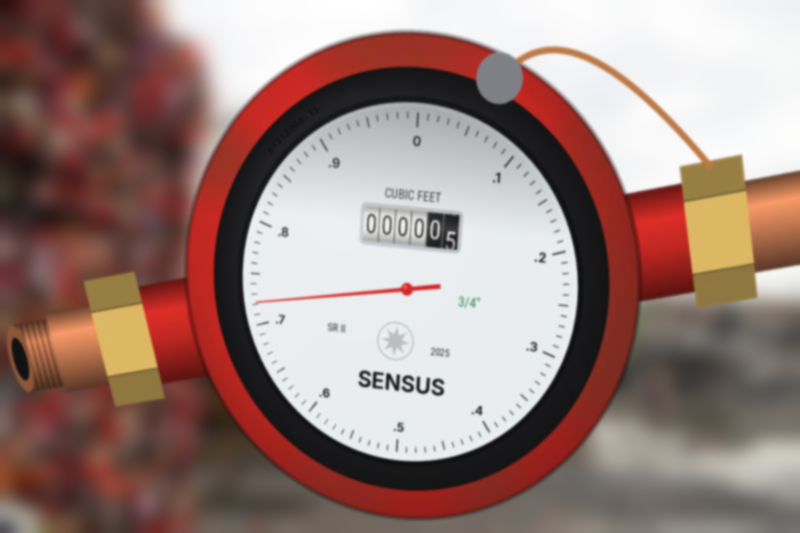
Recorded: 4.72 ft³
